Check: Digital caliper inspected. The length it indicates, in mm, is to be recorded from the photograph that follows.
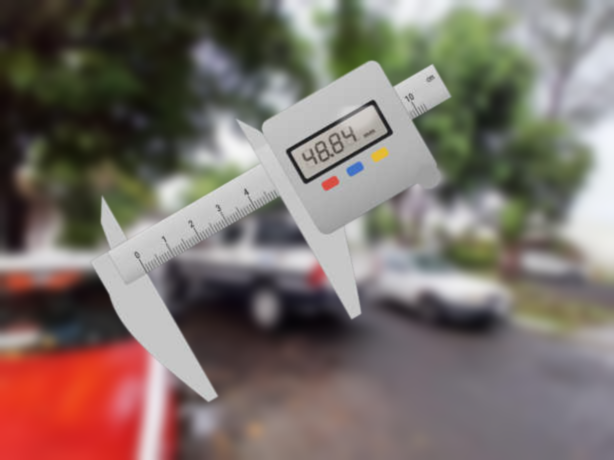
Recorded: 48.84 mm
